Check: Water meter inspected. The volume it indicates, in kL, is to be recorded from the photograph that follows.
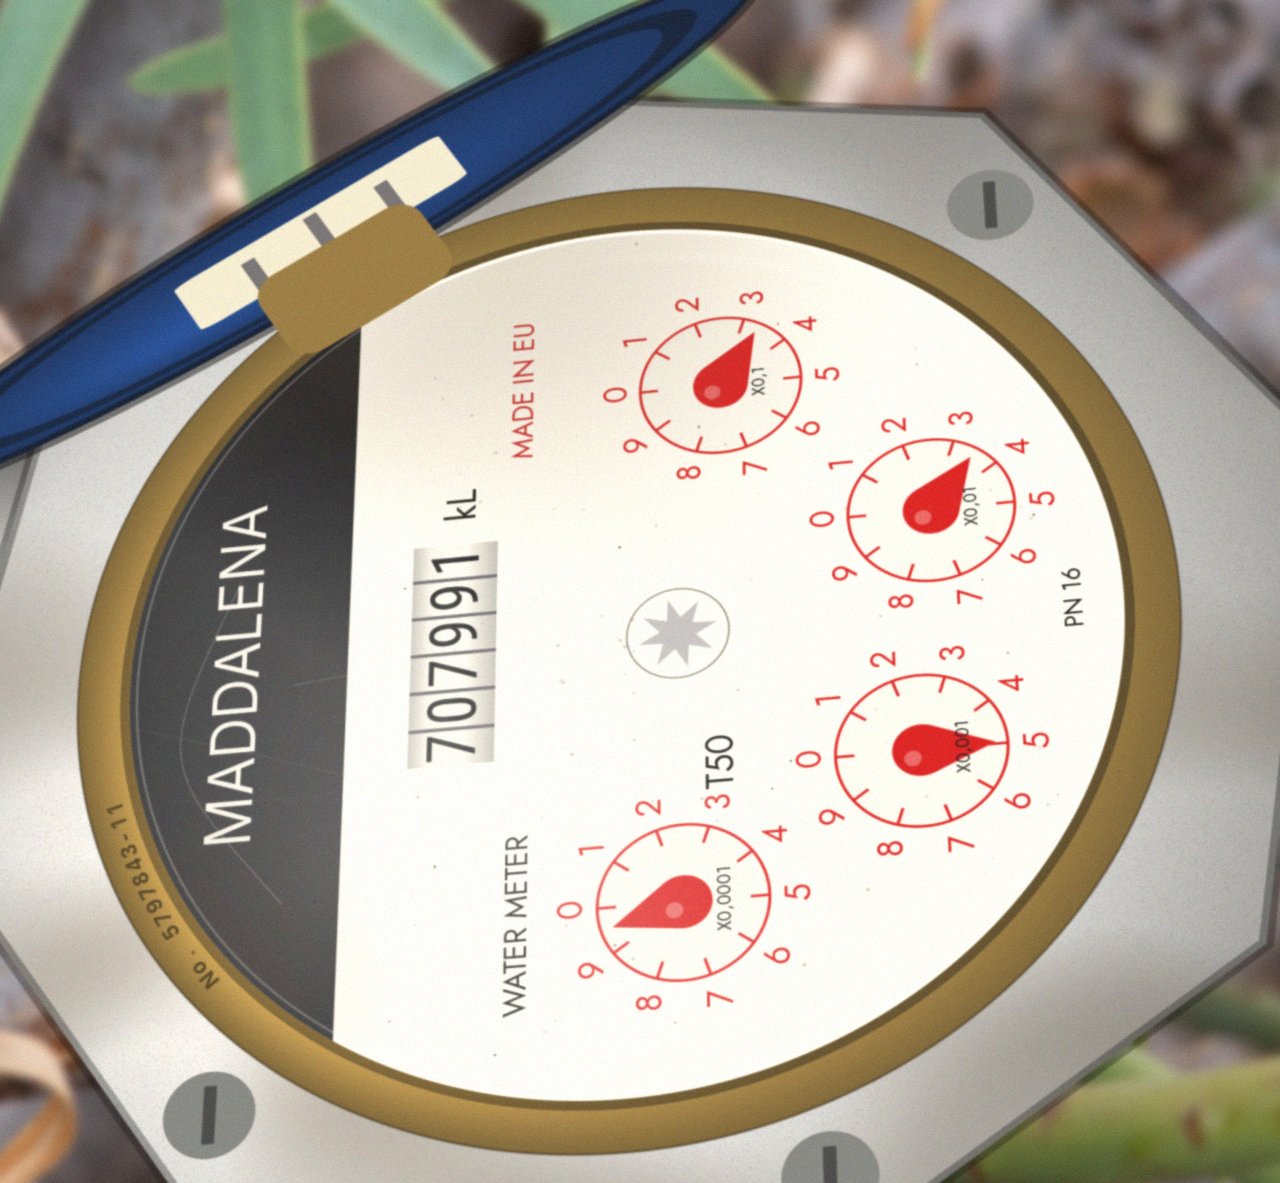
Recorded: 707991.3349 kL
